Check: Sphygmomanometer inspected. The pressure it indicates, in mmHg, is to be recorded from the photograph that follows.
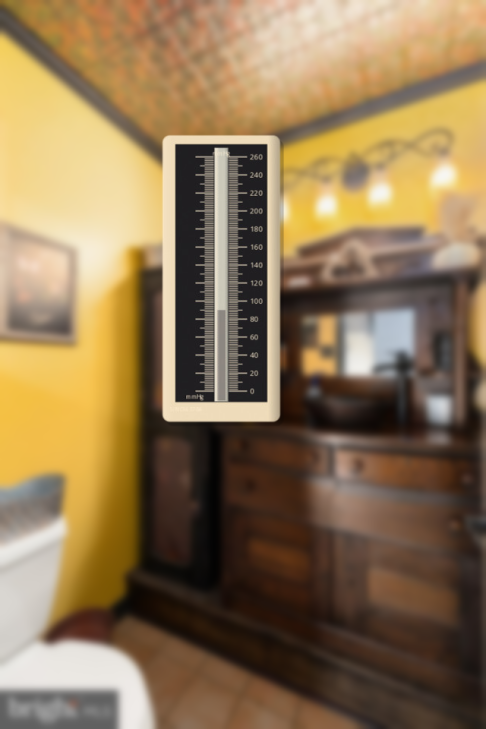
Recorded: 90 mmHg
